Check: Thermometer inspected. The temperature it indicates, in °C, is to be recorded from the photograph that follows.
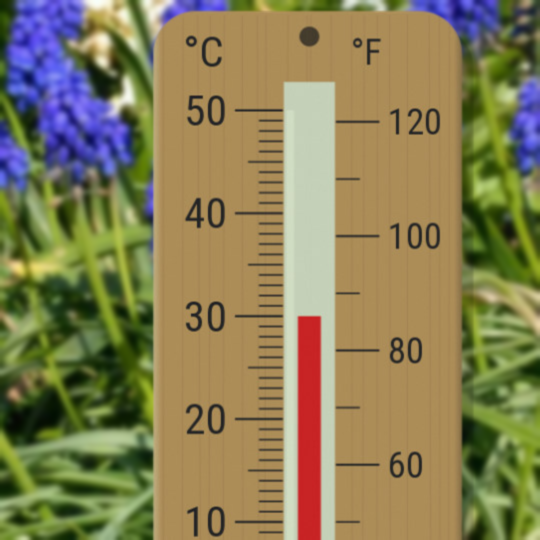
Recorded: 30 °C
